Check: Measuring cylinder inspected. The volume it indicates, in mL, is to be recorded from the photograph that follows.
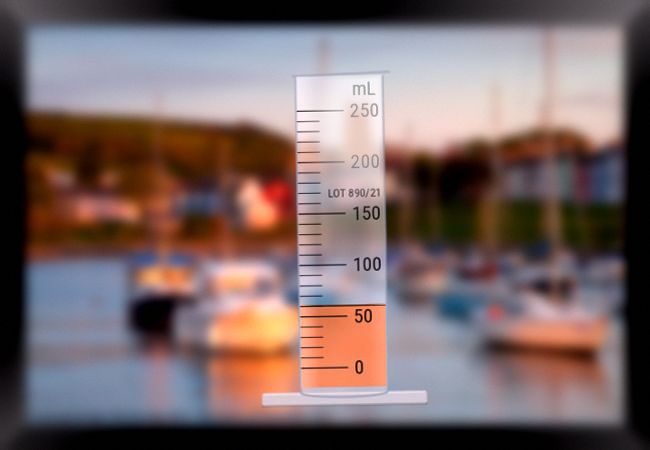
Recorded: 60 mL
